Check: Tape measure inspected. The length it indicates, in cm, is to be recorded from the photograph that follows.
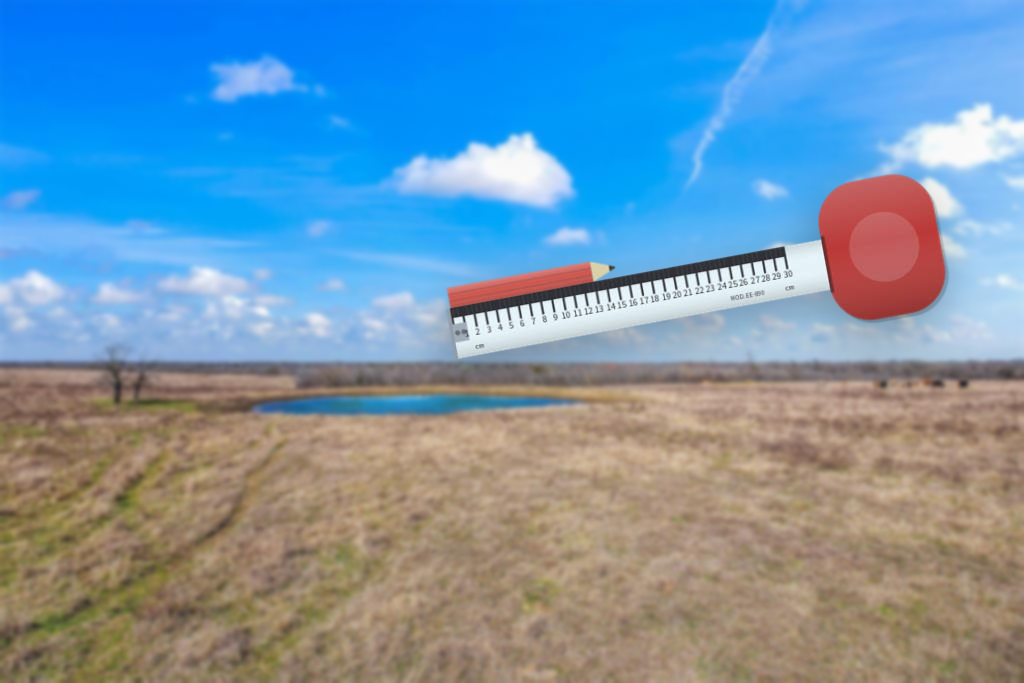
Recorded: 15 cm
